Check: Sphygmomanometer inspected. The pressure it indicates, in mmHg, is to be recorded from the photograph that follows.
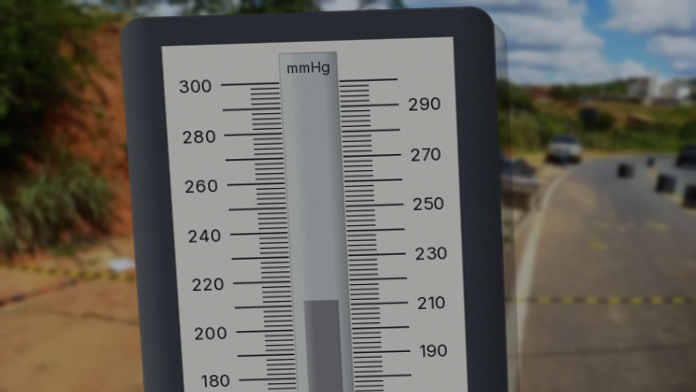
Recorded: 212 mmHg
